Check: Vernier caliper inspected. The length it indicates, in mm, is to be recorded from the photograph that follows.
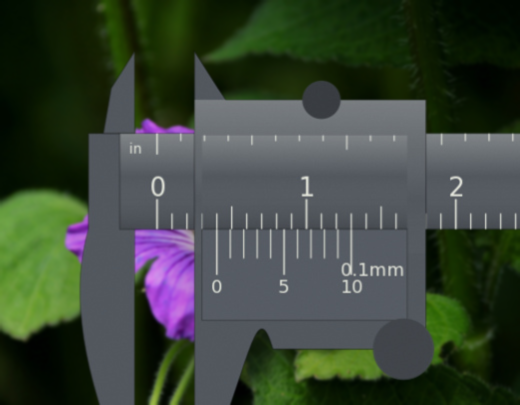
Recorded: 4.0 mm
